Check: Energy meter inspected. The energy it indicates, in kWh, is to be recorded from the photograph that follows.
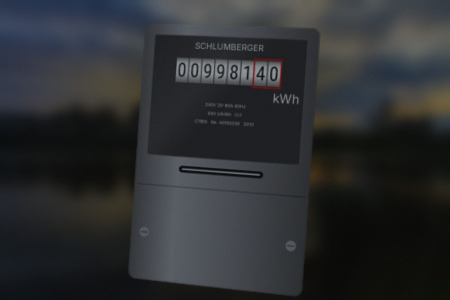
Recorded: 9981.40 kWh
